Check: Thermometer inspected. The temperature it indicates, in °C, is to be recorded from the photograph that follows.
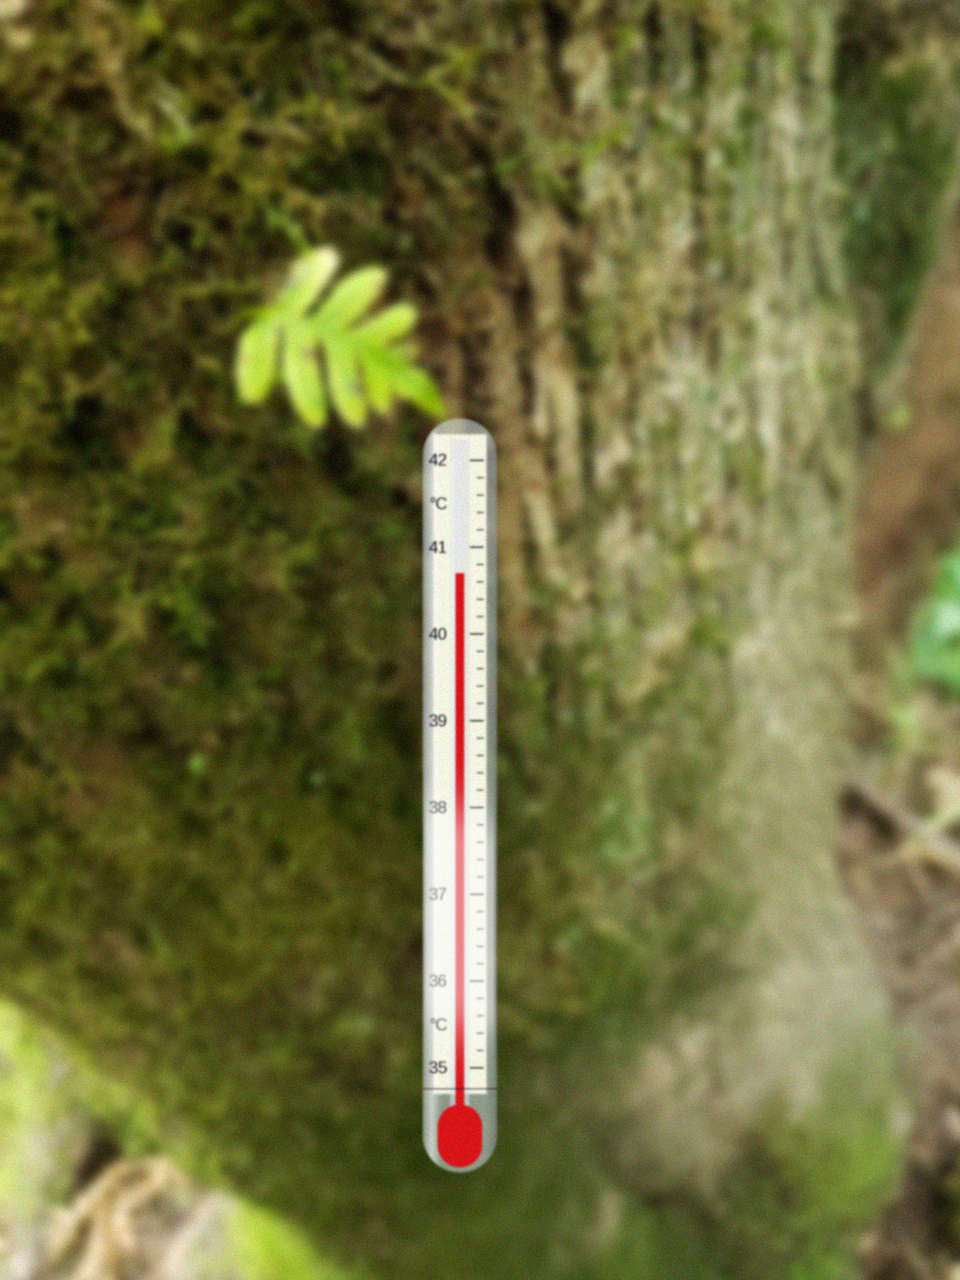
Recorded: 40.7 °C
